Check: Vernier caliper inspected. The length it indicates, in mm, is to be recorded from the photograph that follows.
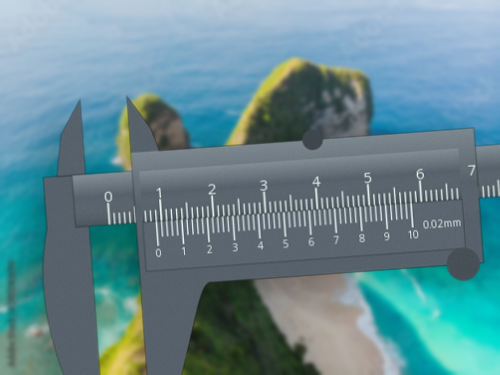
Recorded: 9.0 mm
